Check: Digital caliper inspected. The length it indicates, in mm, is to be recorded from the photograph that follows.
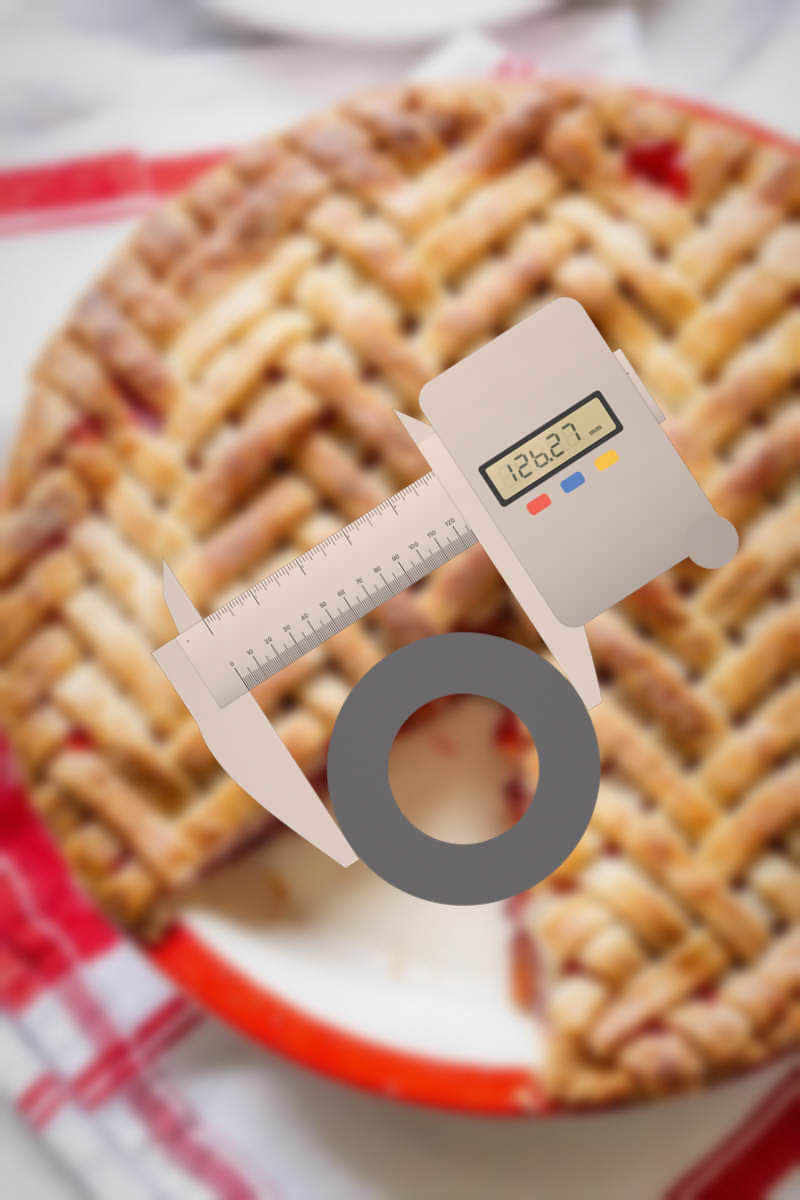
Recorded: 126.27 mm
